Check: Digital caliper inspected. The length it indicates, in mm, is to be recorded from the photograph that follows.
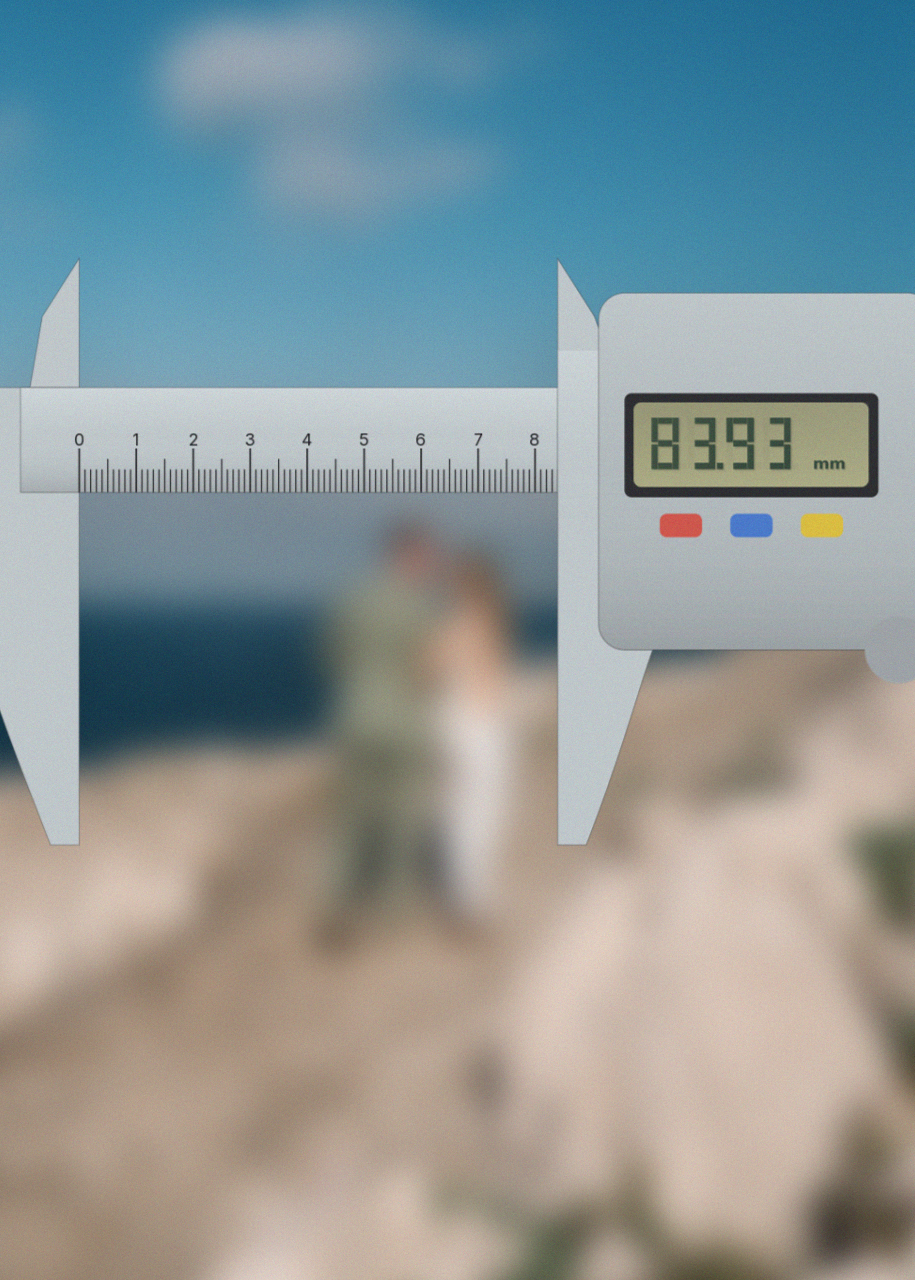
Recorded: 83.93 mm
